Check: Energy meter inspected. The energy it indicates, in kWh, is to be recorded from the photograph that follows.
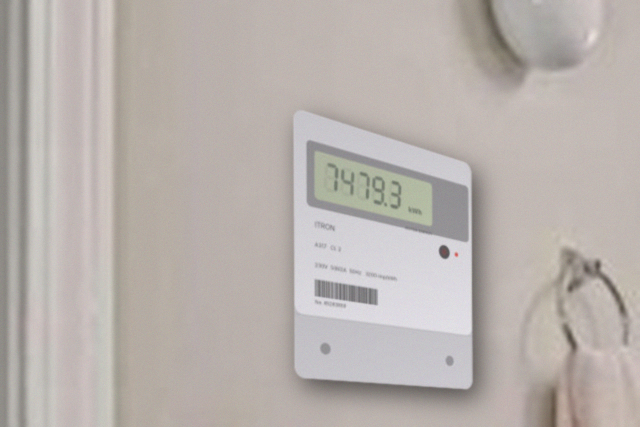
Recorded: 7479.3 kWh
